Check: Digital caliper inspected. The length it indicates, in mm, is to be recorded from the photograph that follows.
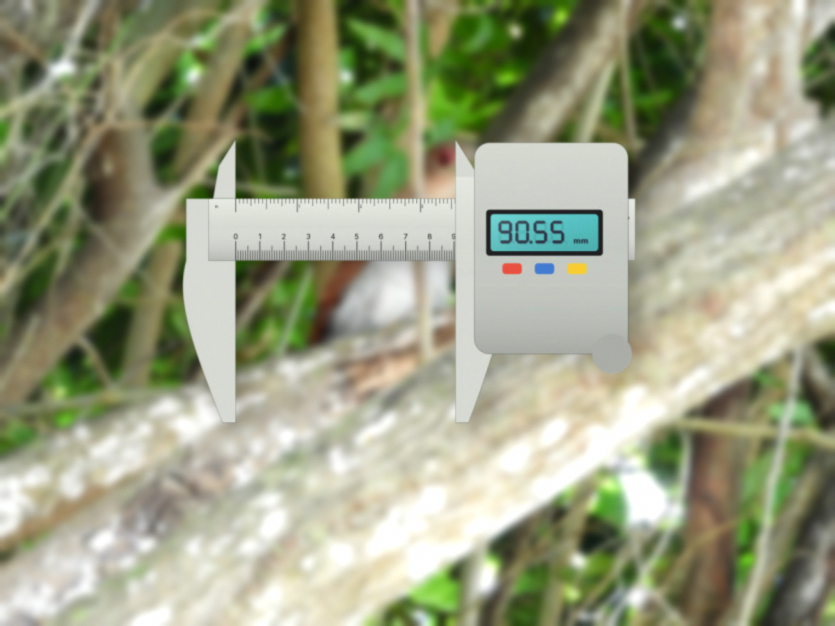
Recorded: 90.55 mm
